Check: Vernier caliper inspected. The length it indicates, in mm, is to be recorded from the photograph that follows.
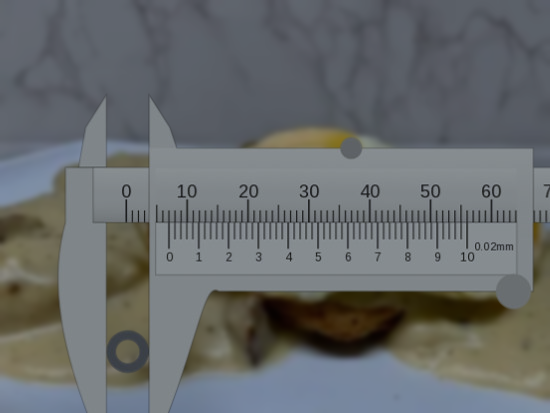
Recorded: 7.0 mm
